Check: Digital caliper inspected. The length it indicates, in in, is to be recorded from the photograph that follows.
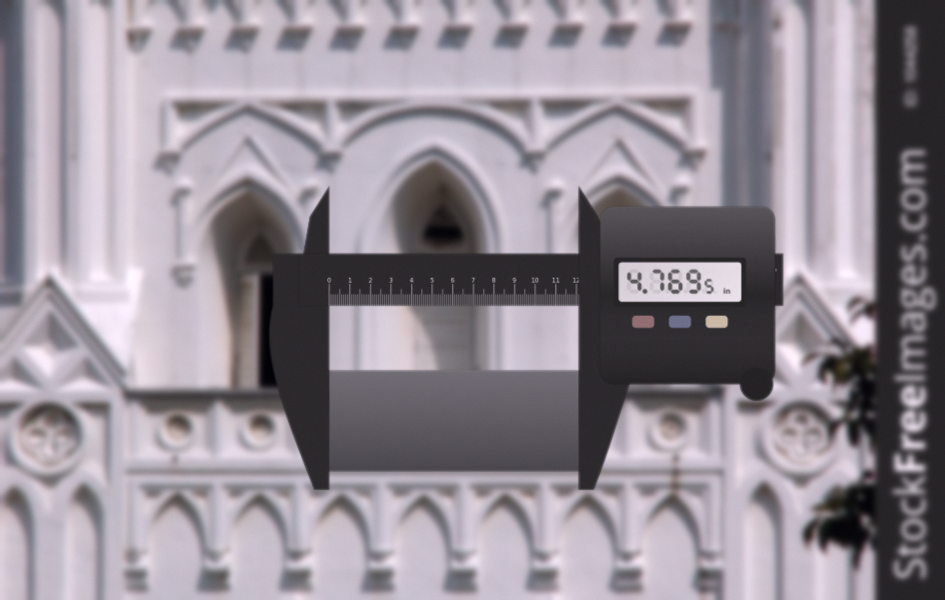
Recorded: 4.7695 in
